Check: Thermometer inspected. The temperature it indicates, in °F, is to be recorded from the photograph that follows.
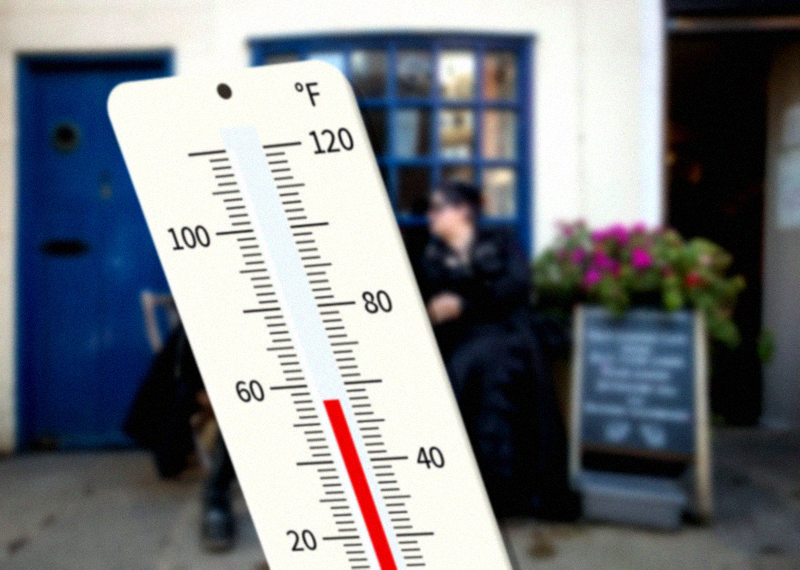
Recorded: 56 °F
